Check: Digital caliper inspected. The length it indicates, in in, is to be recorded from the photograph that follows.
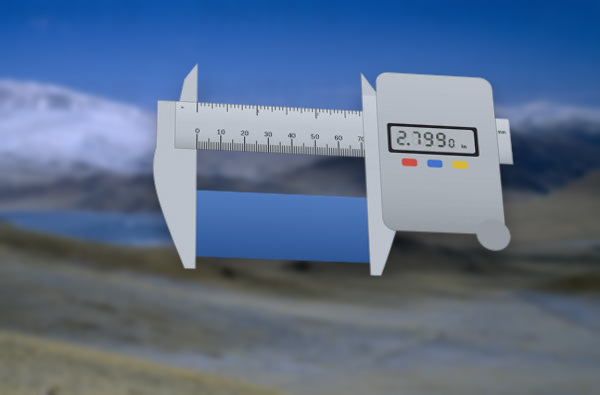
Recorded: 2.7990 in
